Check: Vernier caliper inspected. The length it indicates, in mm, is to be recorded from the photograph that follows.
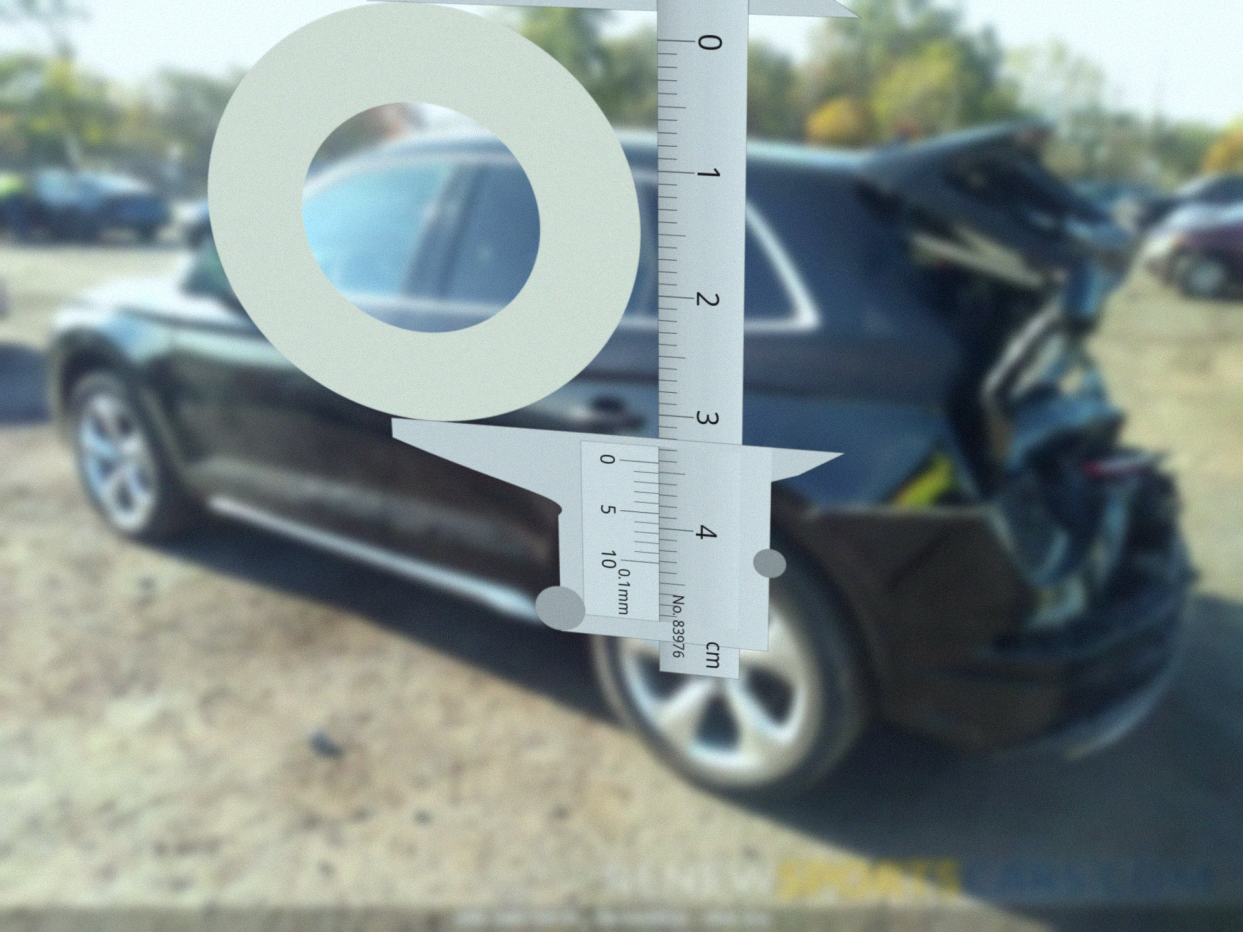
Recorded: 34.2 mm
